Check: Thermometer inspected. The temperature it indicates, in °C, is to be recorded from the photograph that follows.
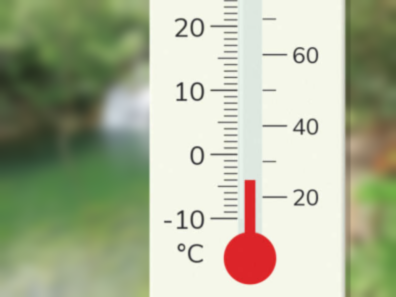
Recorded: -4 °C
